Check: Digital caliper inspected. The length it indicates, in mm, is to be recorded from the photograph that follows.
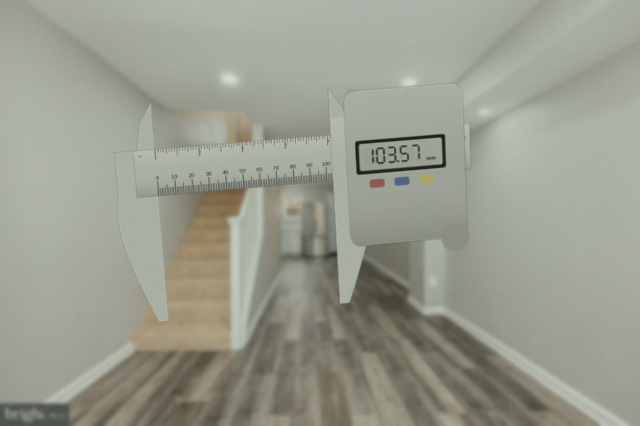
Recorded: 103.57 mm
